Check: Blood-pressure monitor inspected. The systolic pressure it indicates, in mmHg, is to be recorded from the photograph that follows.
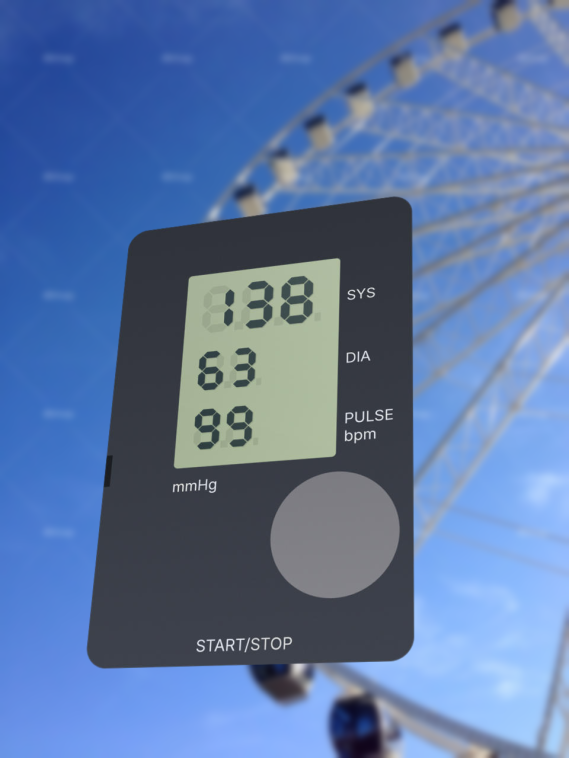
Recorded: 138 mmHg
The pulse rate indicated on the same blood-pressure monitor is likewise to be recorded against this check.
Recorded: 99 bpm
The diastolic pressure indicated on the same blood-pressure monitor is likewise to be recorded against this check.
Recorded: 63 mmHg
